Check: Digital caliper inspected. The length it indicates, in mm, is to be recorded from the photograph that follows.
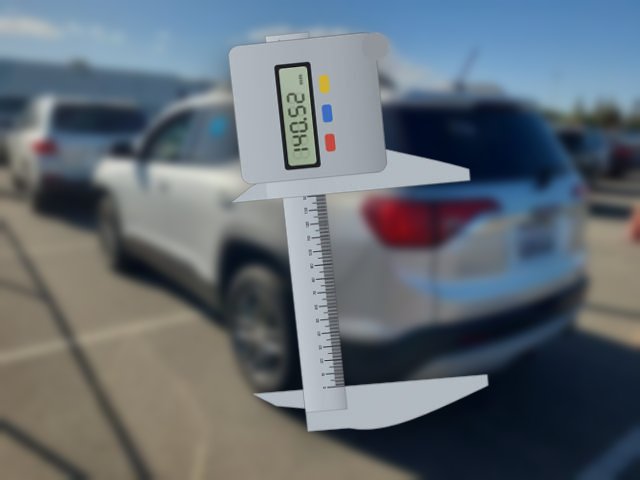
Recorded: 140.52 mm
